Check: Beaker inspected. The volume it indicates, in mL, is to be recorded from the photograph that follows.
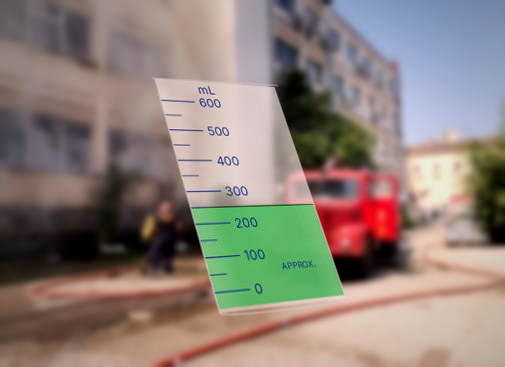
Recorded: 250 mL
